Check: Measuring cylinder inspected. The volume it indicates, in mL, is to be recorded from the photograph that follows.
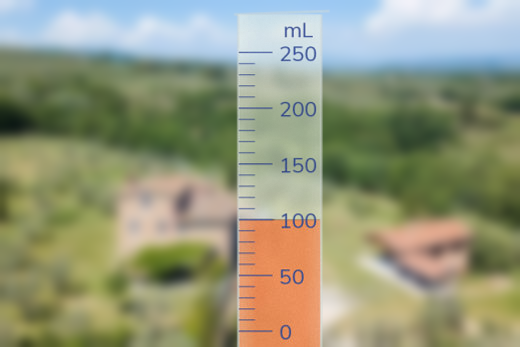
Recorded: 100 mL
